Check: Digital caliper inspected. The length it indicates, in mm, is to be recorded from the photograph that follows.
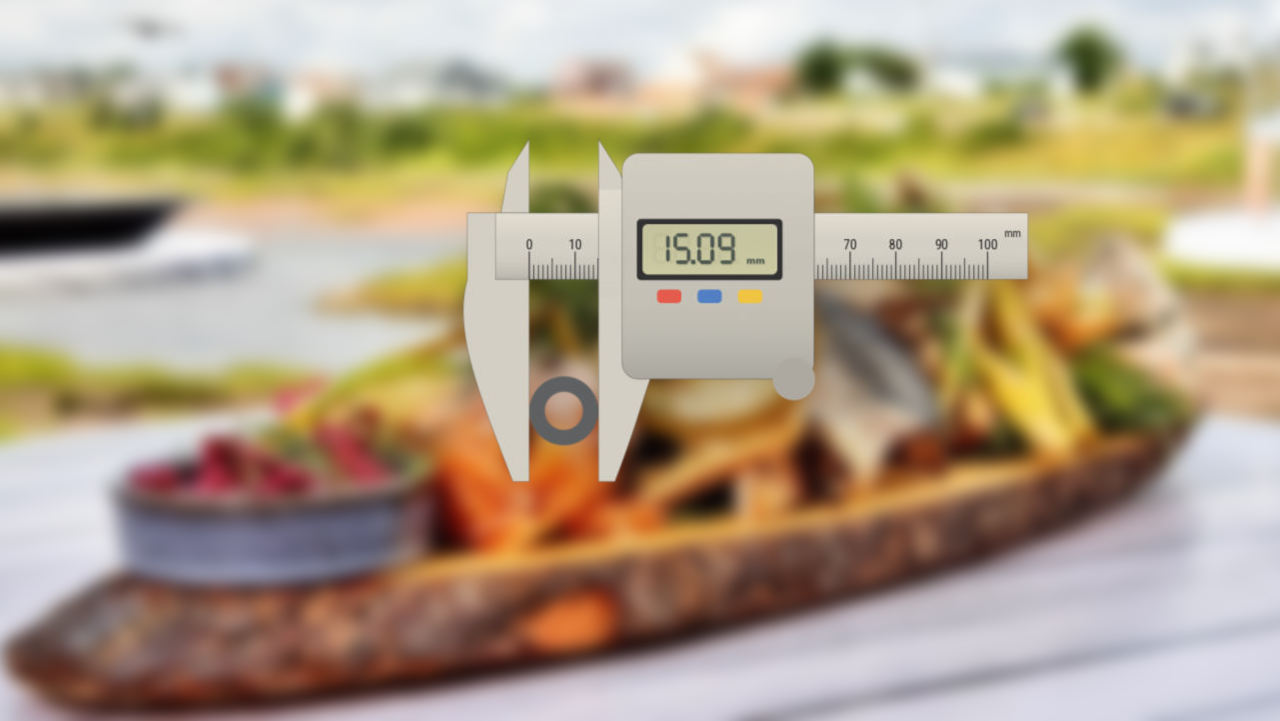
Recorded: 15.09 mm
